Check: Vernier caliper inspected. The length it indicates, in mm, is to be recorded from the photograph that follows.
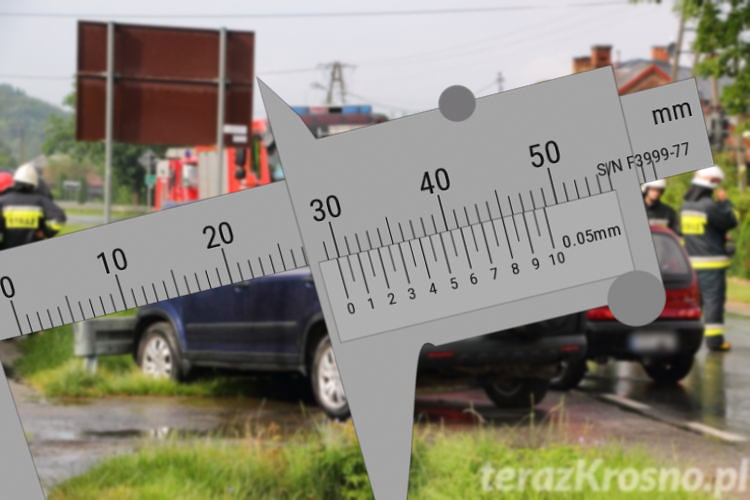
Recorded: 29.8 mm
